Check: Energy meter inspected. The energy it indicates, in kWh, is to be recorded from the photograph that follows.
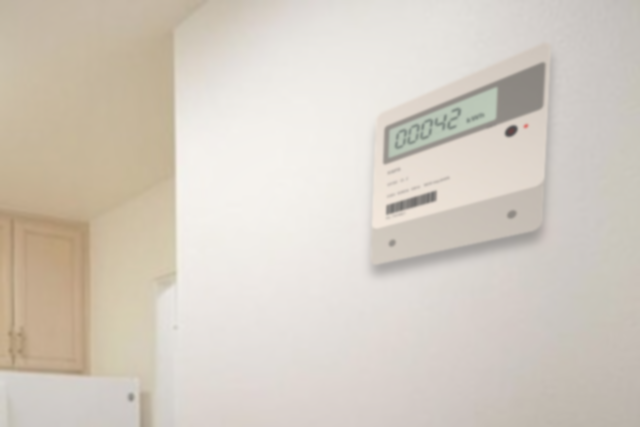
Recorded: 42 kWh
